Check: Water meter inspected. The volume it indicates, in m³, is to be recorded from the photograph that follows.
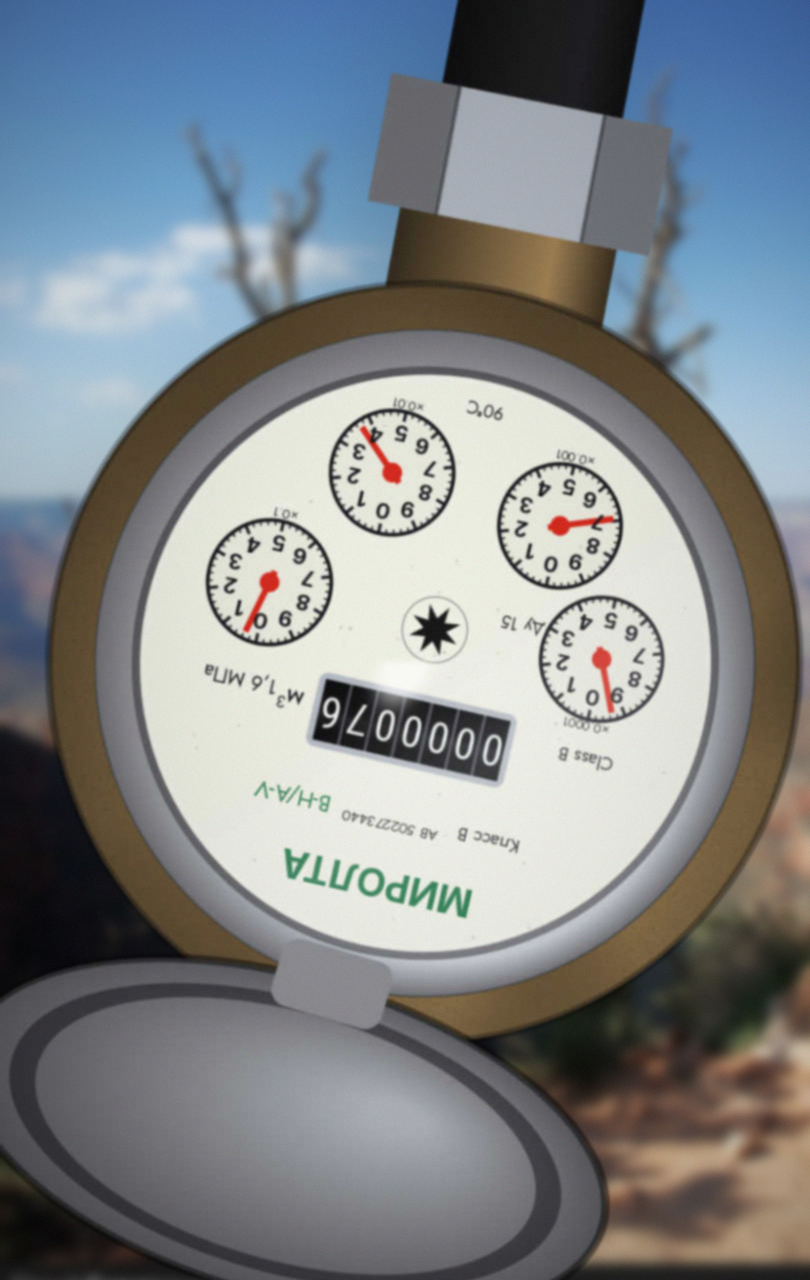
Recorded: 76.0369 m³
